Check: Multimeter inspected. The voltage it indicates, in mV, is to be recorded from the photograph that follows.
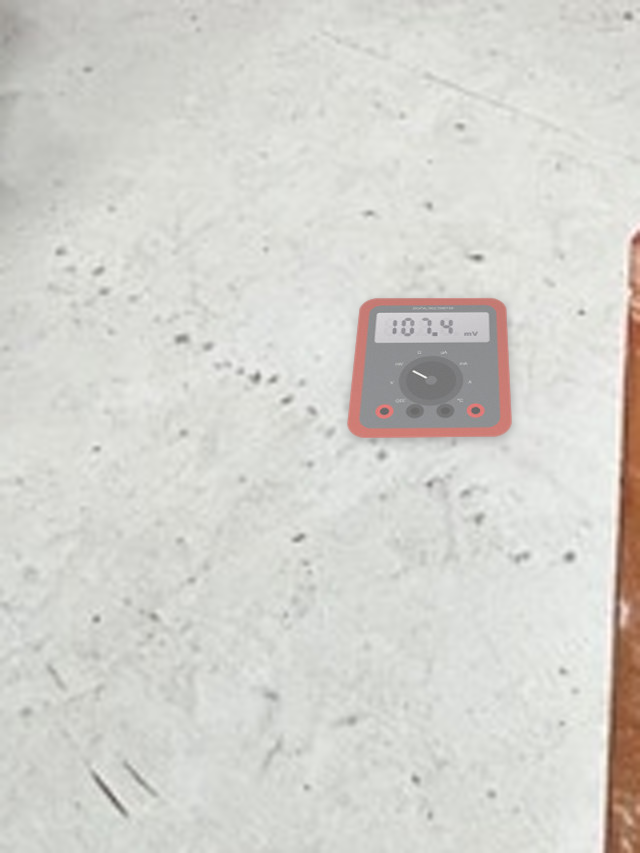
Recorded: 107.4 mV
